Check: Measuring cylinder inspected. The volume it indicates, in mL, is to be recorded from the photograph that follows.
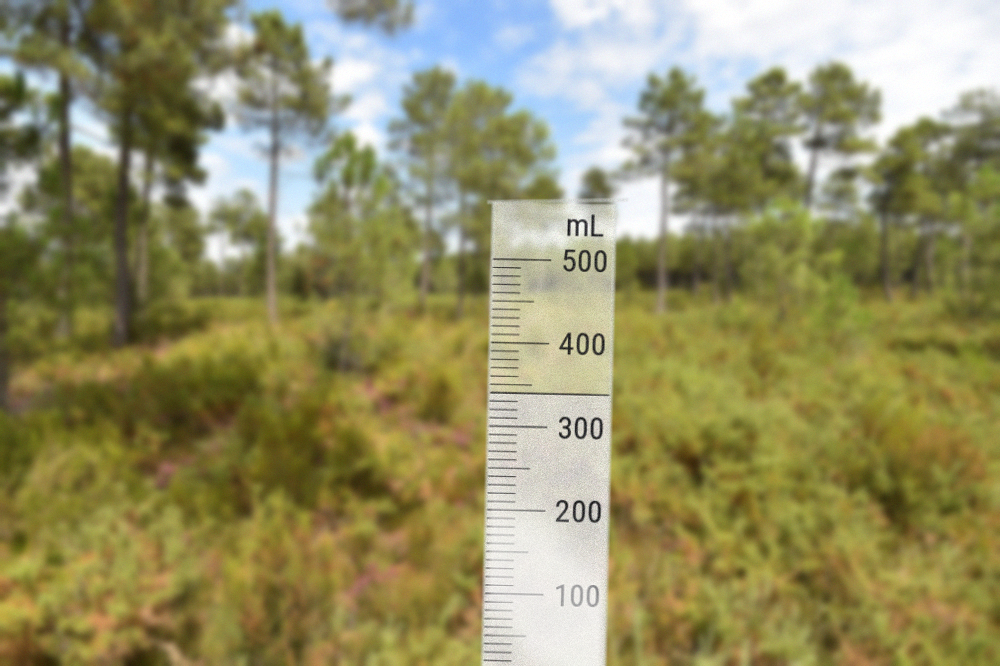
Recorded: 340 mL
